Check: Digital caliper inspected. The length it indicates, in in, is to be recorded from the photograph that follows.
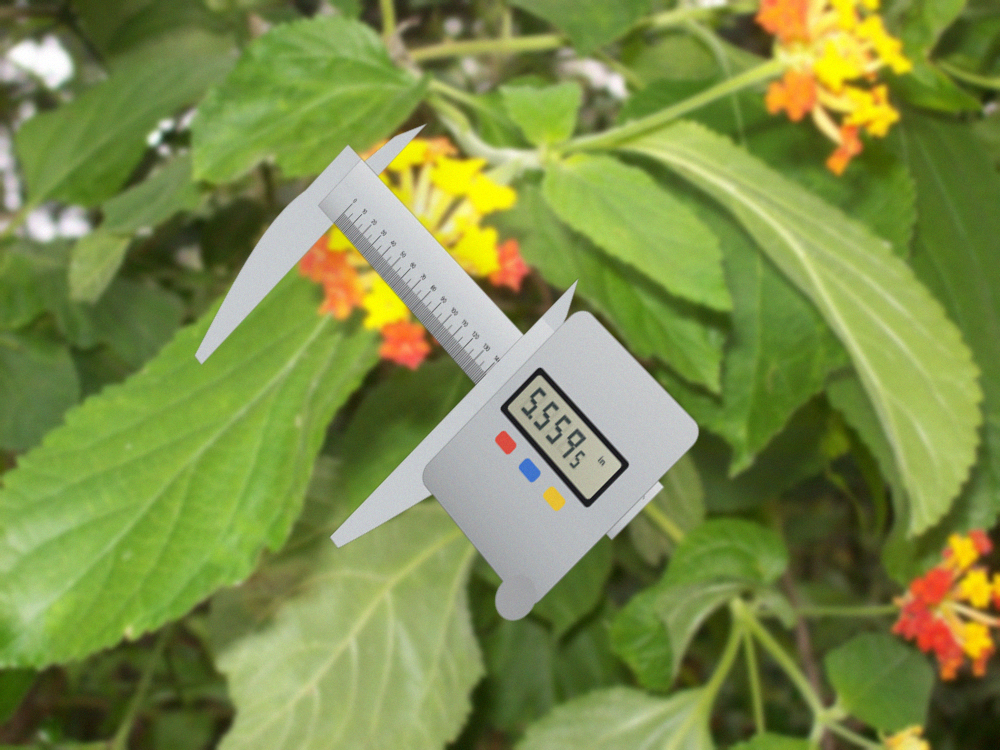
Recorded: 5.5595 in
